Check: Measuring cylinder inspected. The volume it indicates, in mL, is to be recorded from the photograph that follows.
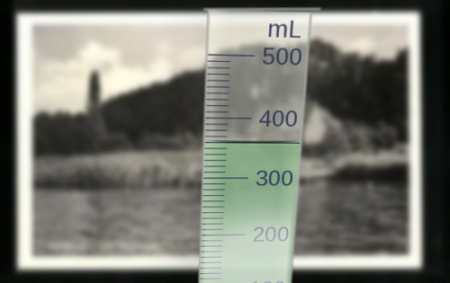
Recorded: 360 mL
